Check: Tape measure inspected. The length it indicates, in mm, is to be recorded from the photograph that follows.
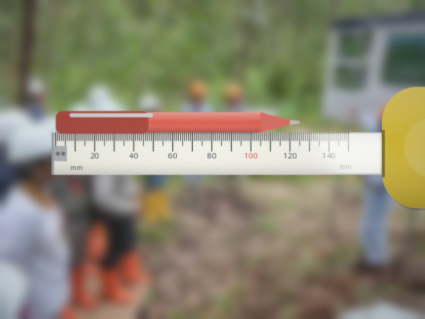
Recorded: 125 mm
